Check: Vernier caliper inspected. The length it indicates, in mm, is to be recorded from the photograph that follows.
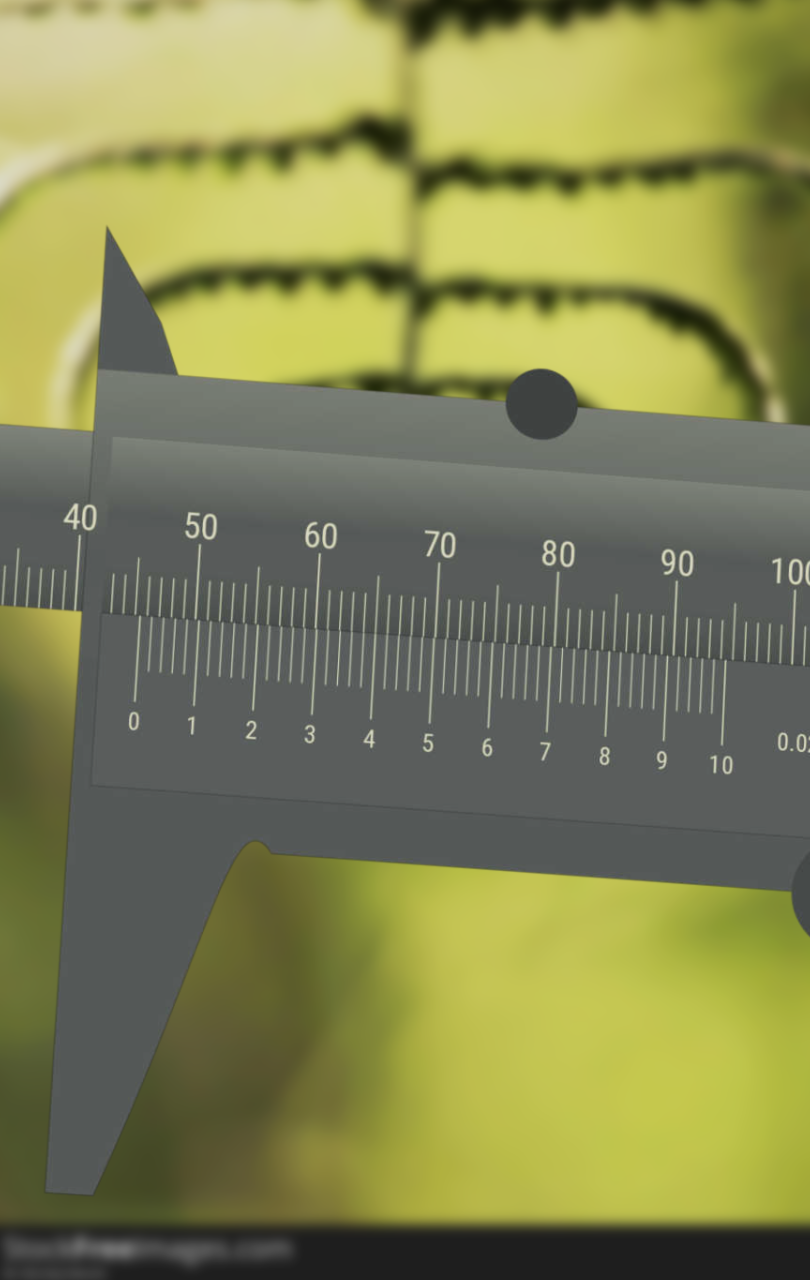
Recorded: 45.4 mm
